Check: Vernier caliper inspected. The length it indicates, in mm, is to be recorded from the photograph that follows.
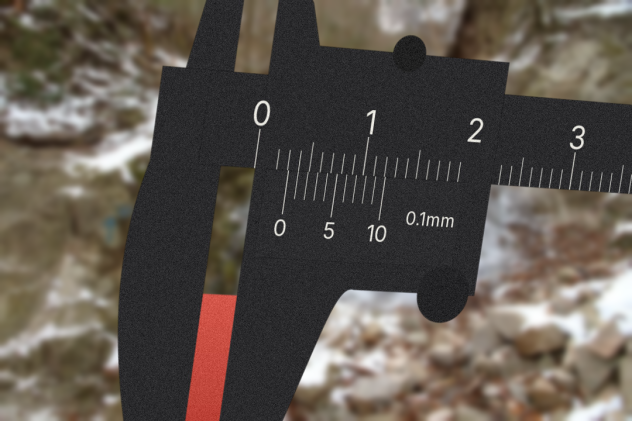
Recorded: 3.1 mm
